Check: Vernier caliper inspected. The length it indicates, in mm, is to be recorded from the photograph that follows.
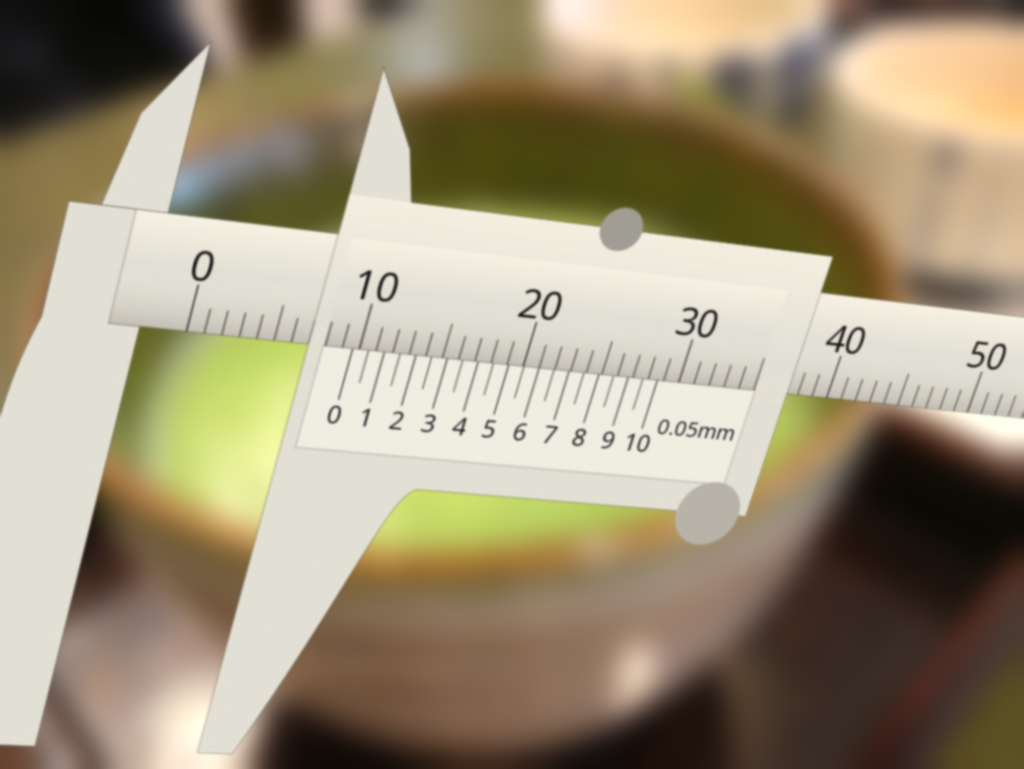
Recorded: 9.6 mm
